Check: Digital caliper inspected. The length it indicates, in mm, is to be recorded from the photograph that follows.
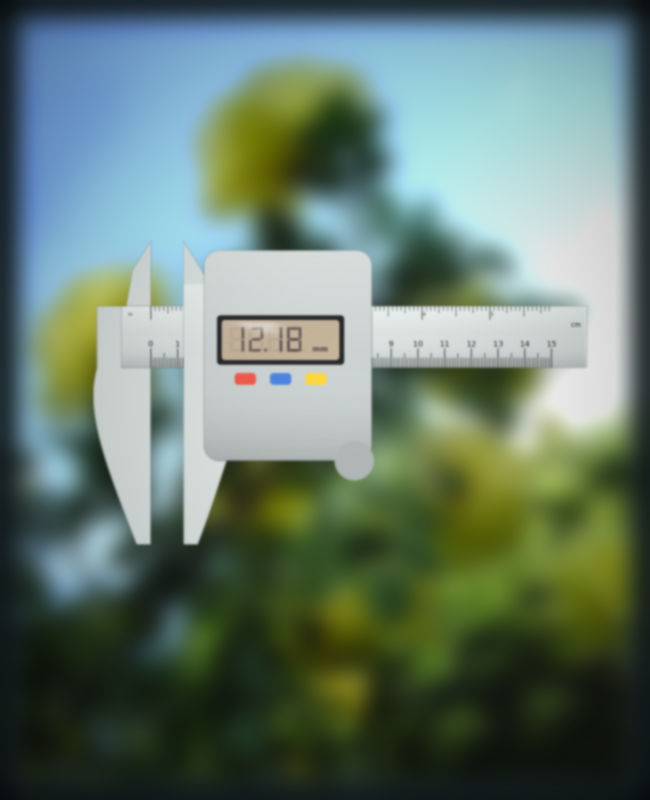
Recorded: 12.18 mm
